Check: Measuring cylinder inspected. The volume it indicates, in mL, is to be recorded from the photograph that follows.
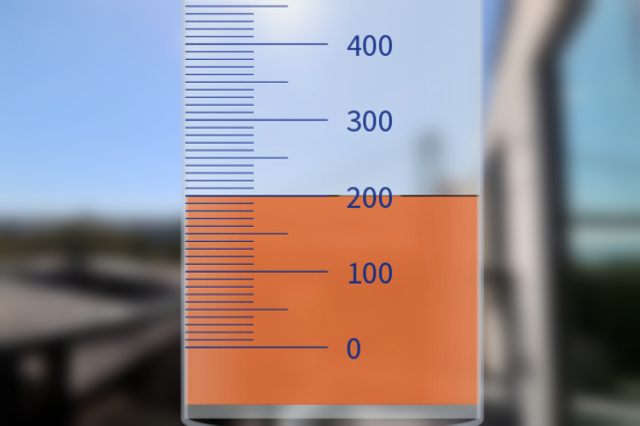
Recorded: 200 mL
